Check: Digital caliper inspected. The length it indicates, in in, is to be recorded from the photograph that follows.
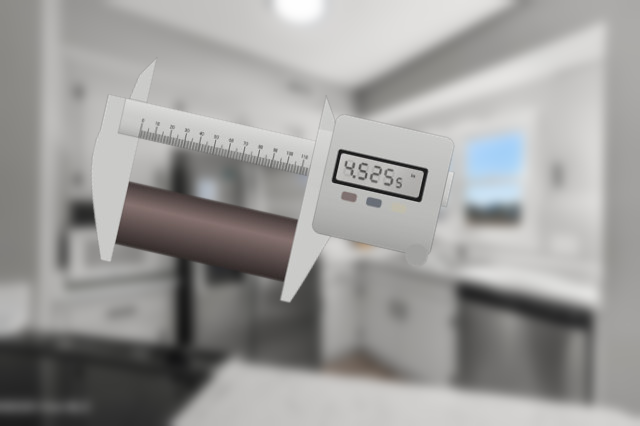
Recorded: 4.5255 in
